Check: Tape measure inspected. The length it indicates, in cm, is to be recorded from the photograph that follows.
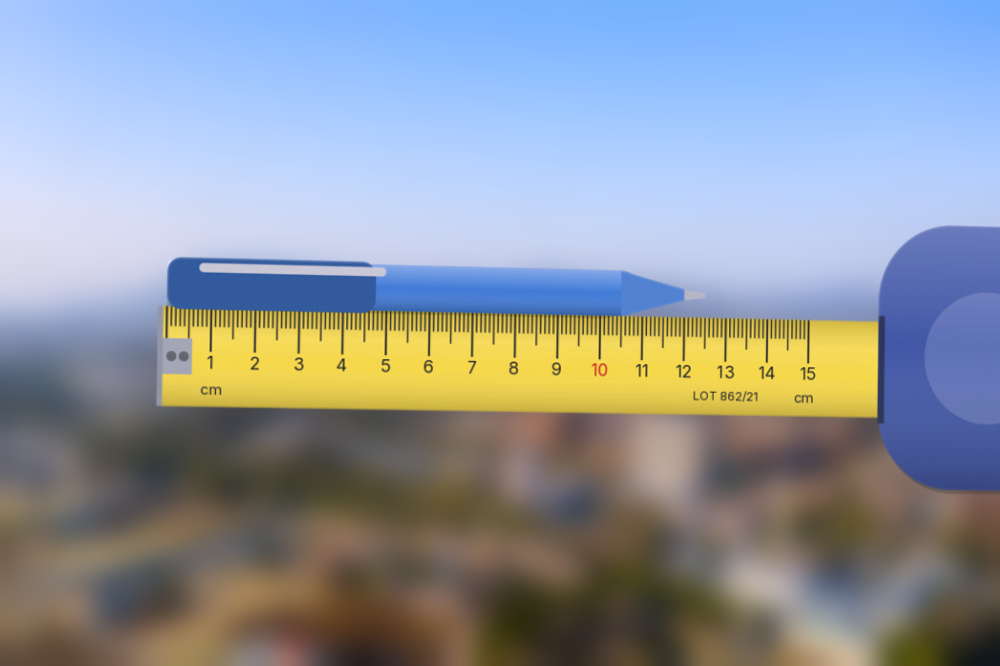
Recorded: 12.5 cm
